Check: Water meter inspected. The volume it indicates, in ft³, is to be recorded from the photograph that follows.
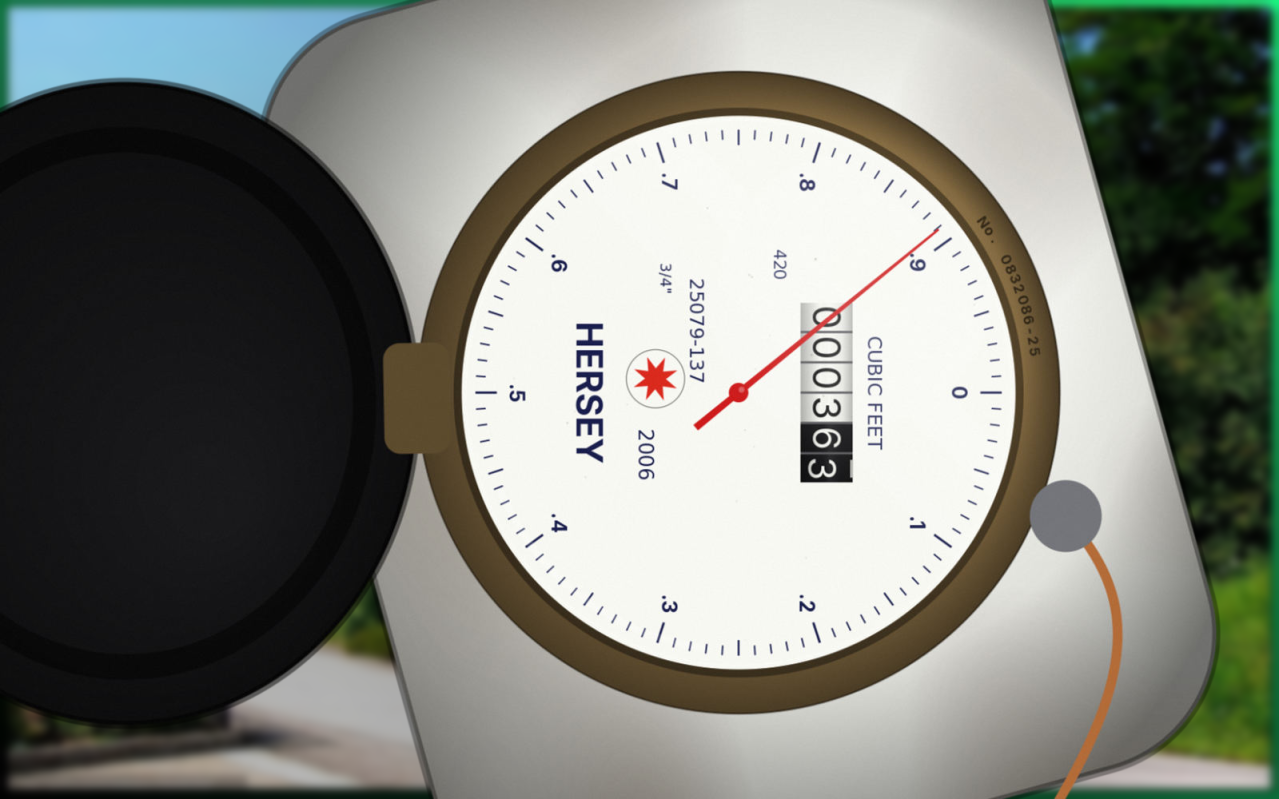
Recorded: 362.89 ft³
